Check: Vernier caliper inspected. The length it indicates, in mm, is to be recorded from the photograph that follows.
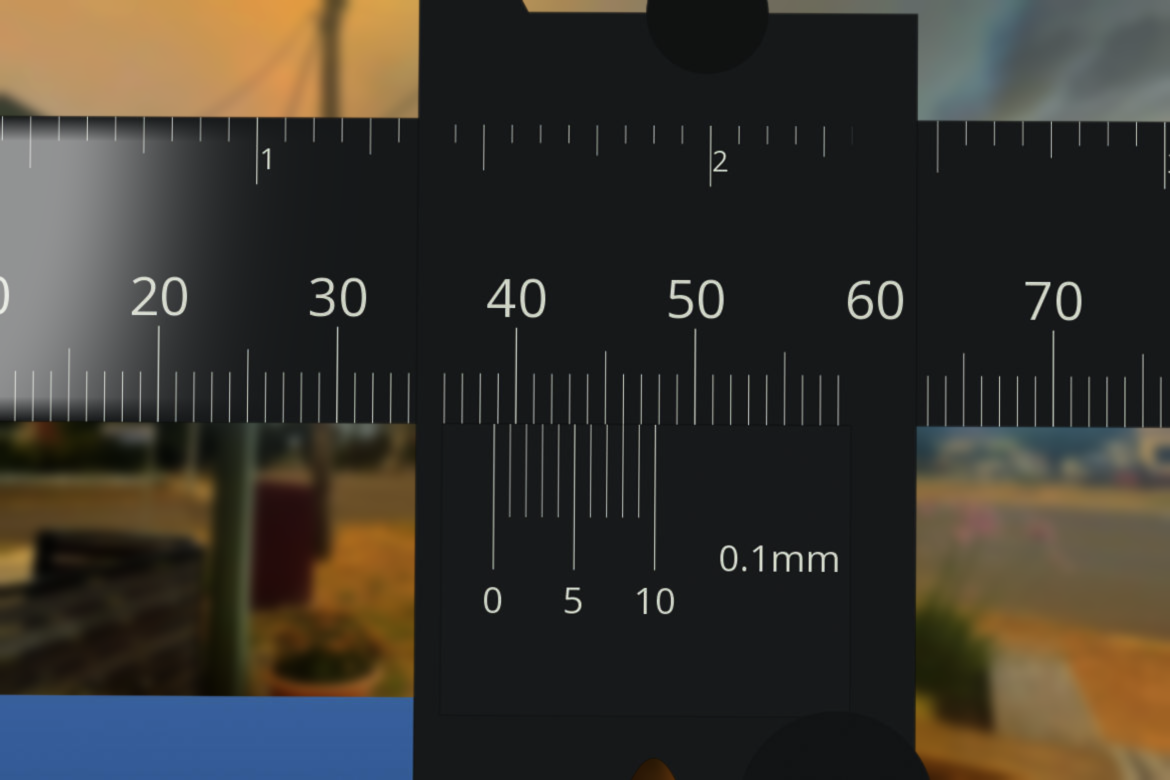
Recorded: 38.8 mm
